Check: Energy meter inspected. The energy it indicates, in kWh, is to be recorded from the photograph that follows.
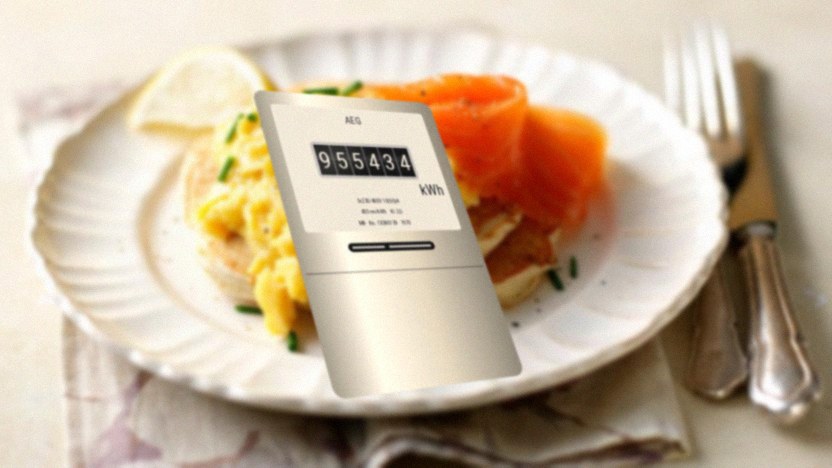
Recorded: 955434 kWh
